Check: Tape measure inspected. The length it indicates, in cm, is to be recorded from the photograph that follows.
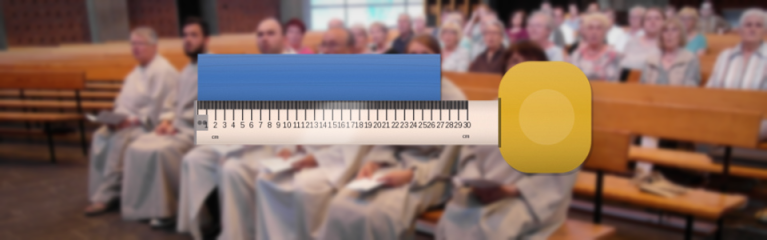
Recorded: 27 cm
